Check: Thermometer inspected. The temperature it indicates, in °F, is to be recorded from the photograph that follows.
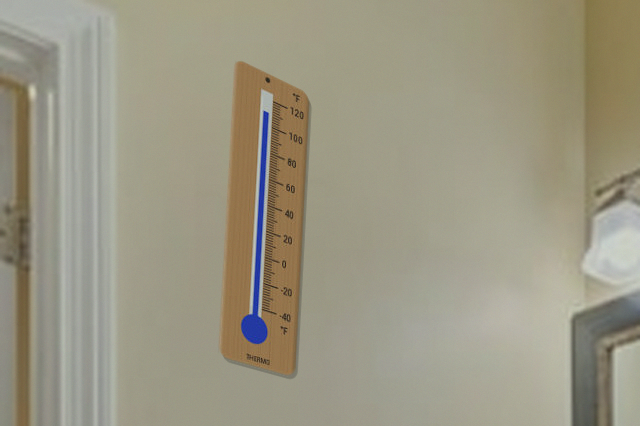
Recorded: 110 °F
